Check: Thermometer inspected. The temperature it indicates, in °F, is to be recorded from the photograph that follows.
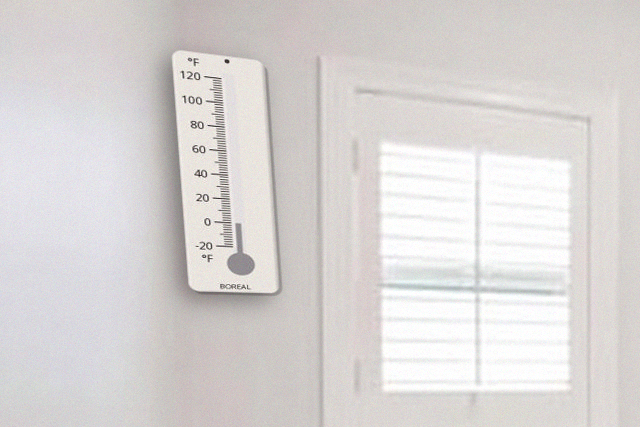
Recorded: 0 °F
